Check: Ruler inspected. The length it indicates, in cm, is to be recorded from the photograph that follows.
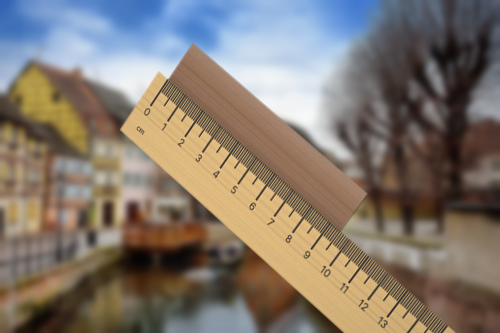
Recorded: 9.5 cm
